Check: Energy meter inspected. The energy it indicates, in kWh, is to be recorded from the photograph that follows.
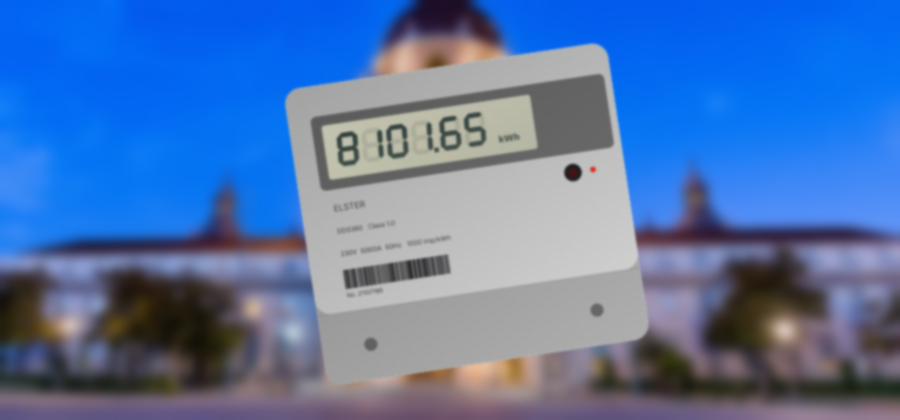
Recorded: 8101.65 kWh
